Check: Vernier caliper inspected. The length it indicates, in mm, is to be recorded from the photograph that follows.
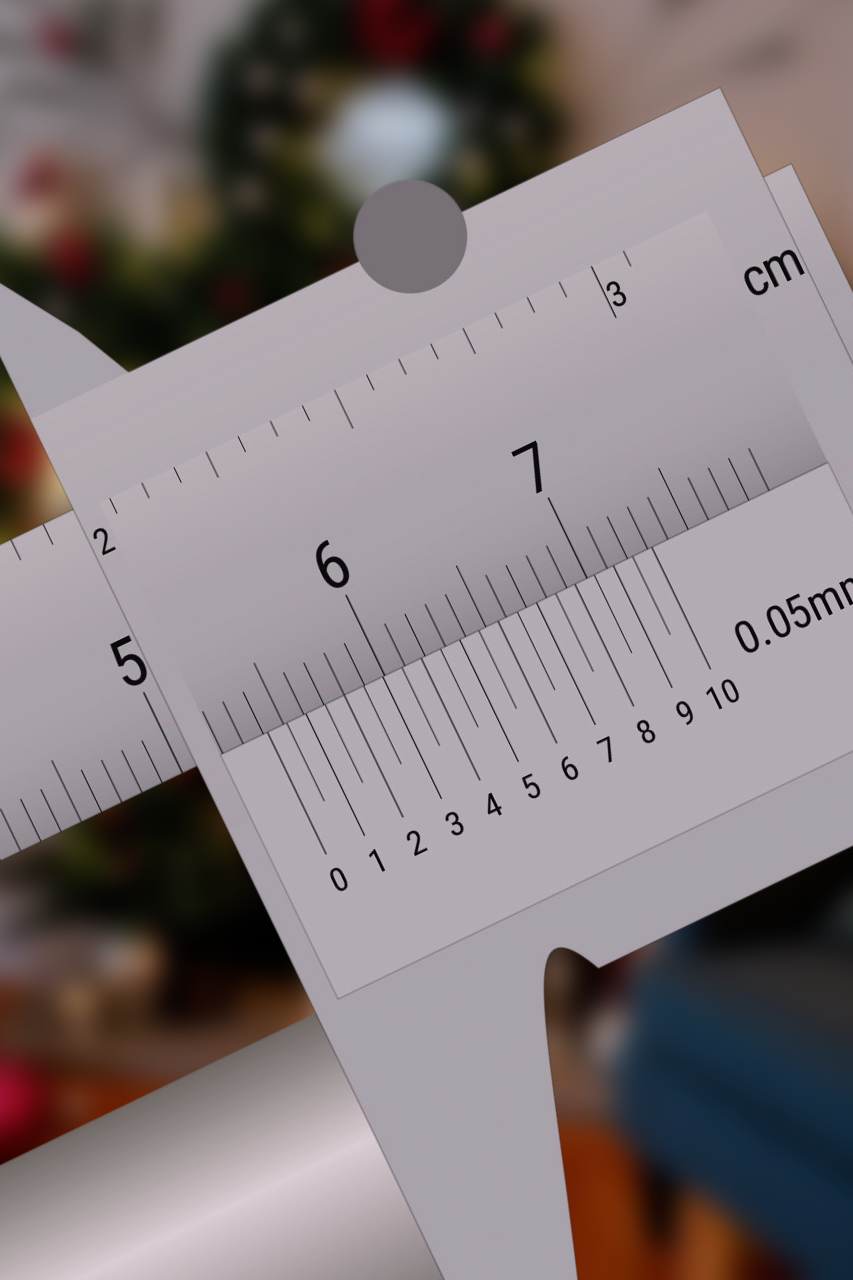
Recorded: 54.2 mm
